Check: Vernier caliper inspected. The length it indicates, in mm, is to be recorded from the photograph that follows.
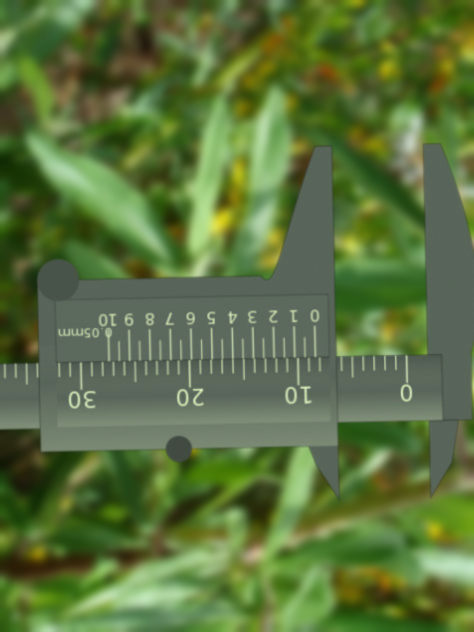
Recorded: 8.4 mm
